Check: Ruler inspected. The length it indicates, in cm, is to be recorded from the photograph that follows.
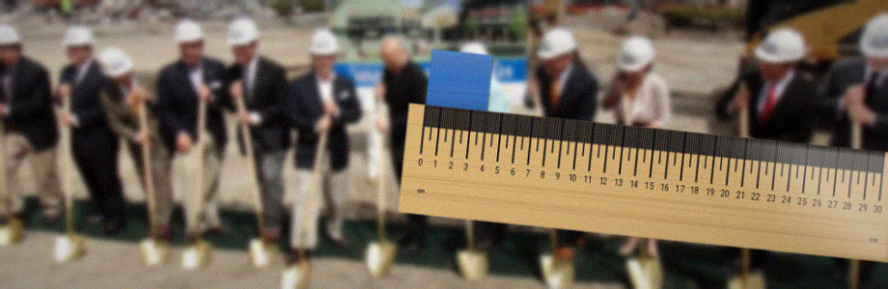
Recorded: 4 cm
